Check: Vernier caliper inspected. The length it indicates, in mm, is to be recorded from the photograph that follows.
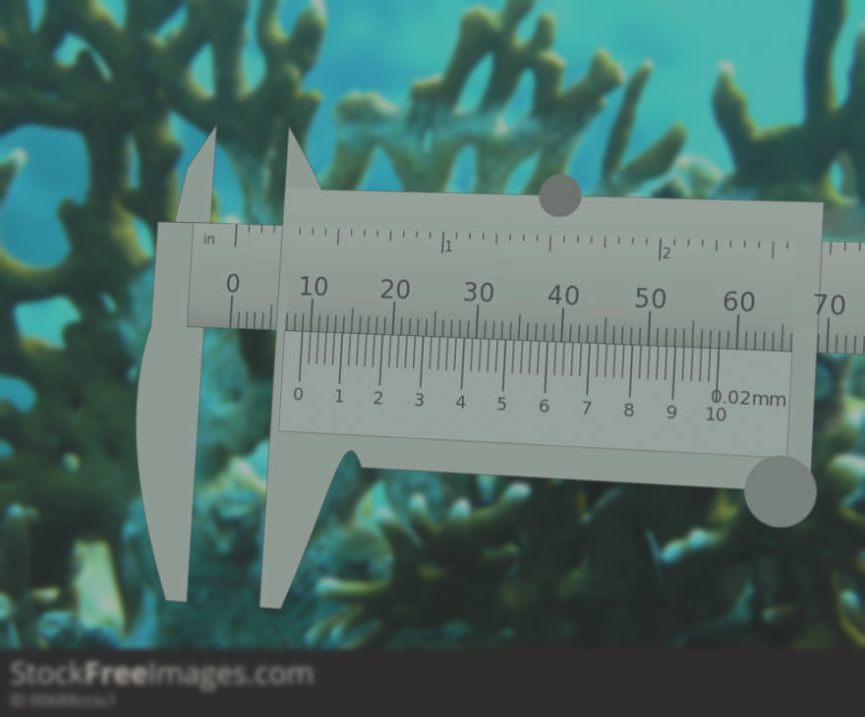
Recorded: 9.0 mm
